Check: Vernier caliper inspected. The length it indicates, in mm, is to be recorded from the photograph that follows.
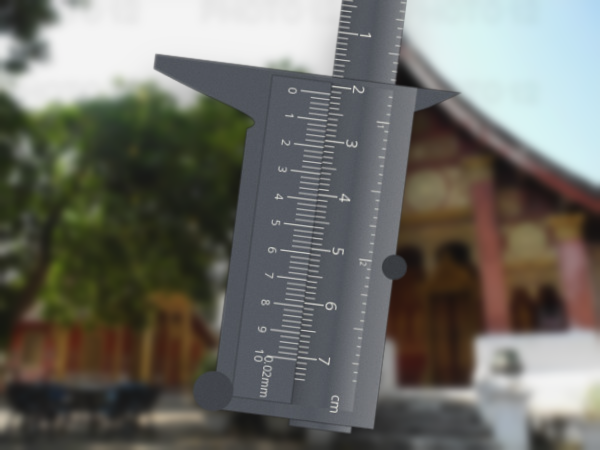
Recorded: 21.5 mm
